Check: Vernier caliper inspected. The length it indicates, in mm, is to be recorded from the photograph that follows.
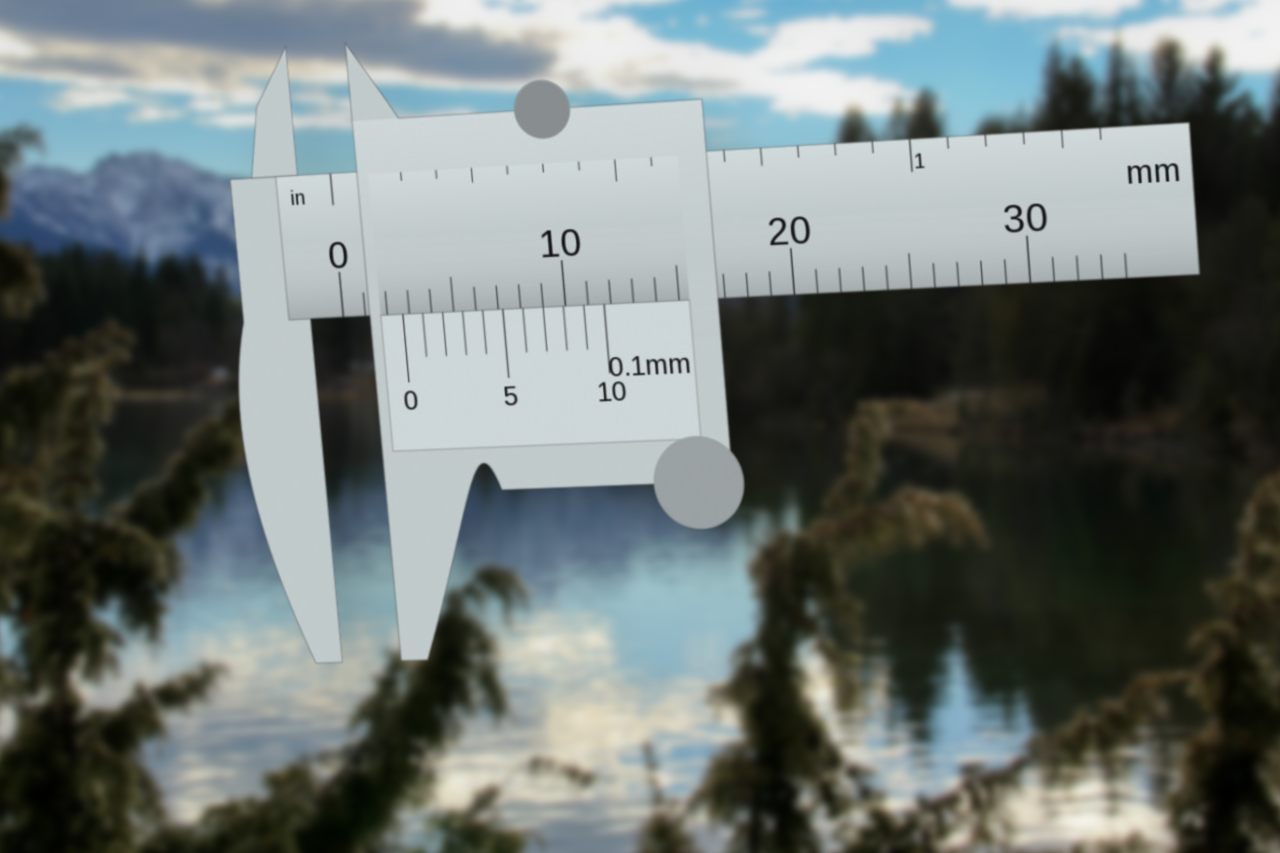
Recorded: 2.7 mm
